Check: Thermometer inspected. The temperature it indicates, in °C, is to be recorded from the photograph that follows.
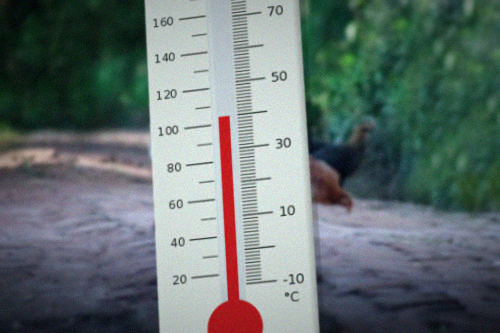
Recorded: 40 °C
